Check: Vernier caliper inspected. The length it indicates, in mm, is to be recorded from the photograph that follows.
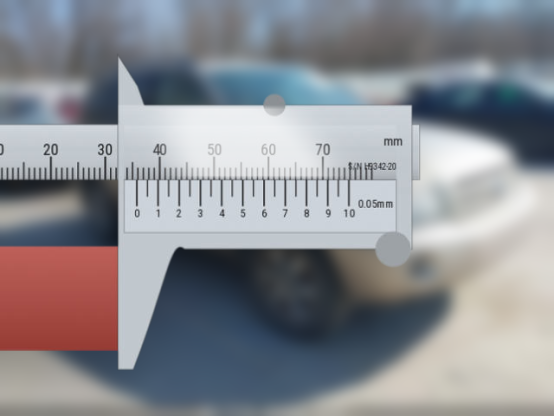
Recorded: 35.8 mm
